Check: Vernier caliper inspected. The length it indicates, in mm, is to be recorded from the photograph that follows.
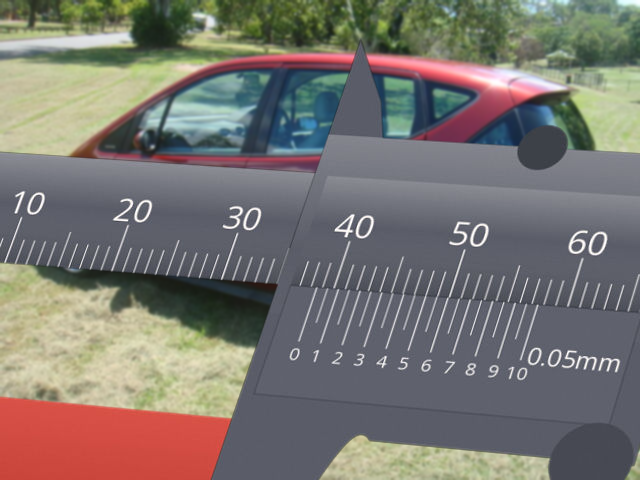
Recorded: 38.5 mm
